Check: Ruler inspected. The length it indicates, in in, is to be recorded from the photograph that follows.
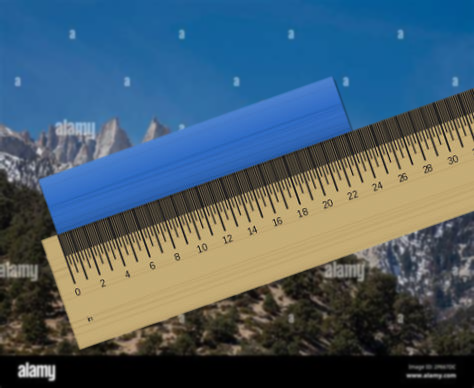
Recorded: 23.5 in
